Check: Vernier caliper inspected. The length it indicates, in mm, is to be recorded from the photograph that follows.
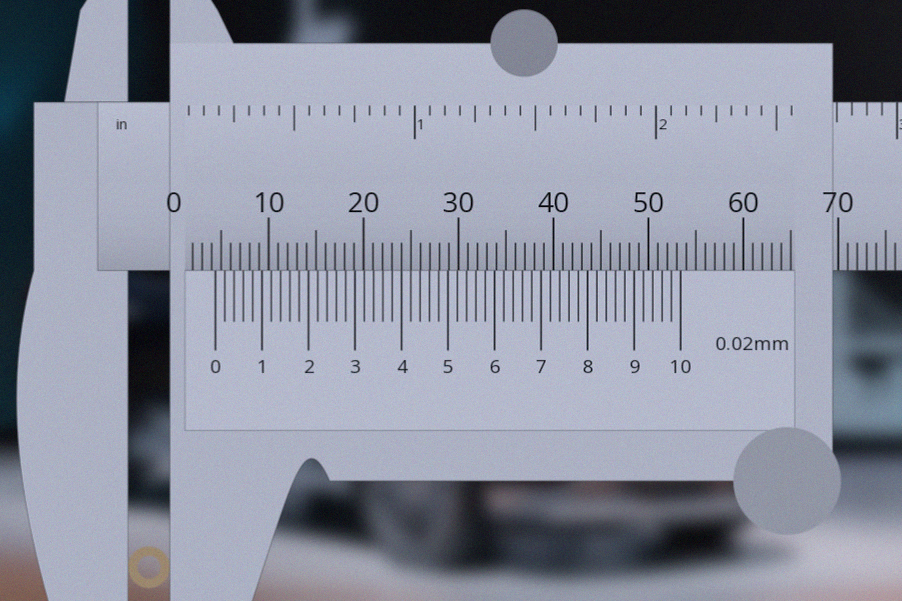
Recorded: 4.4 mm
